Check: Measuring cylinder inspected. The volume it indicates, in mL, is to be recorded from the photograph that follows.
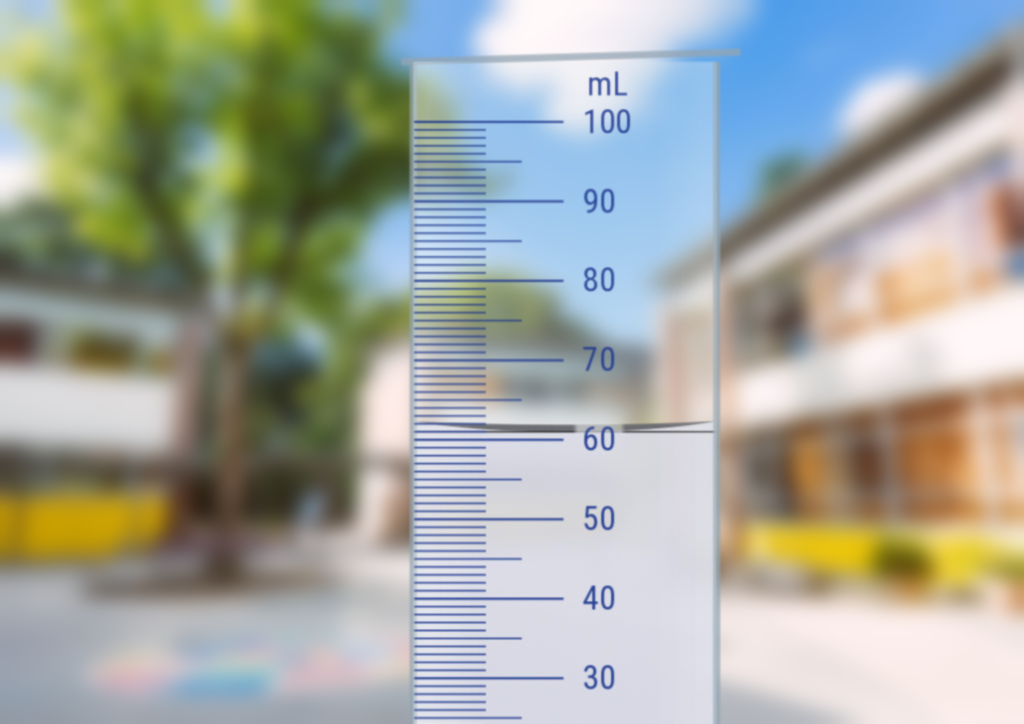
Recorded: 61 mL
